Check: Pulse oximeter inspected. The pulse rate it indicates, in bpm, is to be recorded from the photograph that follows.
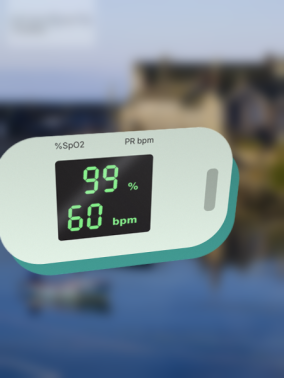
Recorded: 60 bpm
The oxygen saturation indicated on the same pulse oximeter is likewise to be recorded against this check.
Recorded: 99 %
